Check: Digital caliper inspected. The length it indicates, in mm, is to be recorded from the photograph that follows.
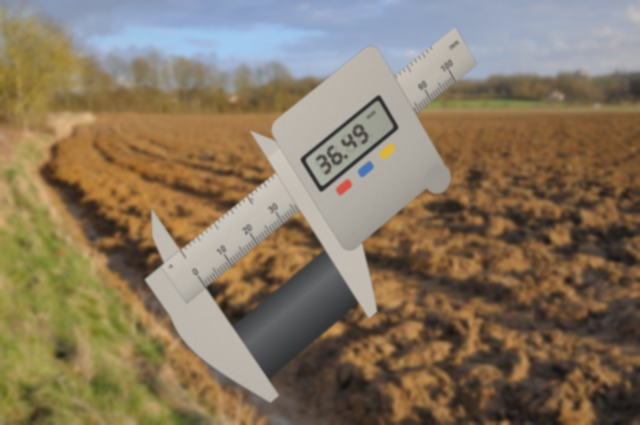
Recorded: 36.49 mm
